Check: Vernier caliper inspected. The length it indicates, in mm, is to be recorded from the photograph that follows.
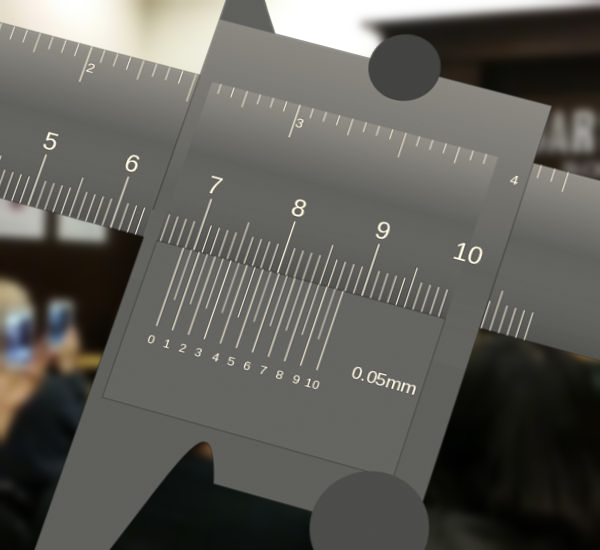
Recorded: 68.8 mm
